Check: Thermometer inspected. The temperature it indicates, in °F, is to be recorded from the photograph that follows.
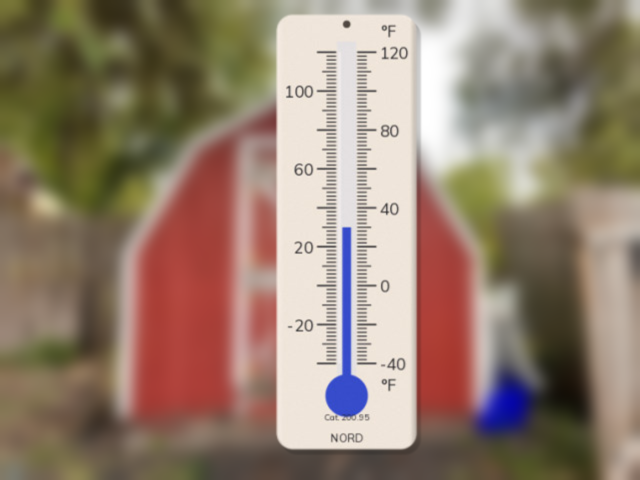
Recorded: 30 °F
